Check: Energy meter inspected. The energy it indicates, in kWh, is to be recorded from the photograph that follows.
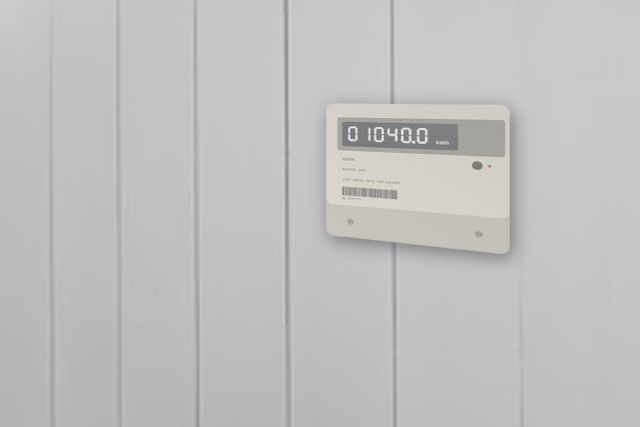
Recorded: 1040.0 kWh
